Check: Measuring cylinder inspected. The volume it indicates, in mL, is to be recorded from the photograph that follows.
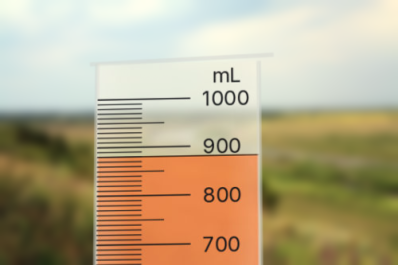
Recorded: 880 mL
